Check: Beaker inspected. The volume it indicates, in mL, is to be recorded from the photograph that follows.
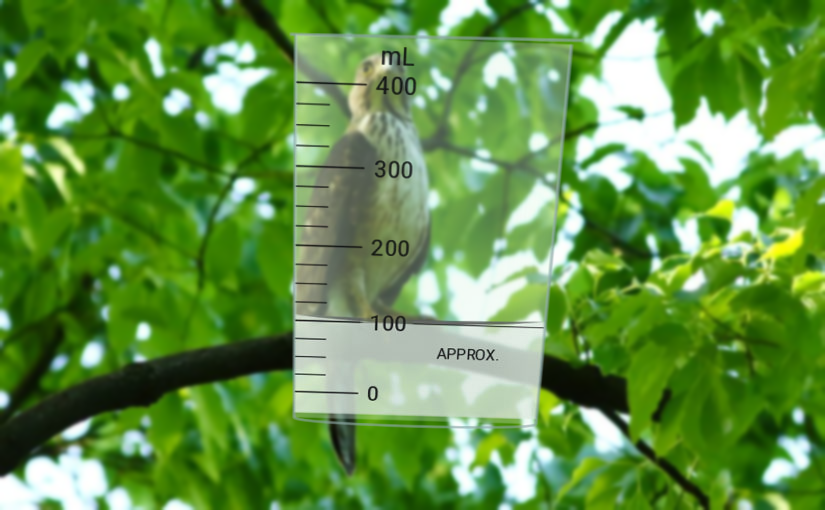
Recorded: 100 mL
